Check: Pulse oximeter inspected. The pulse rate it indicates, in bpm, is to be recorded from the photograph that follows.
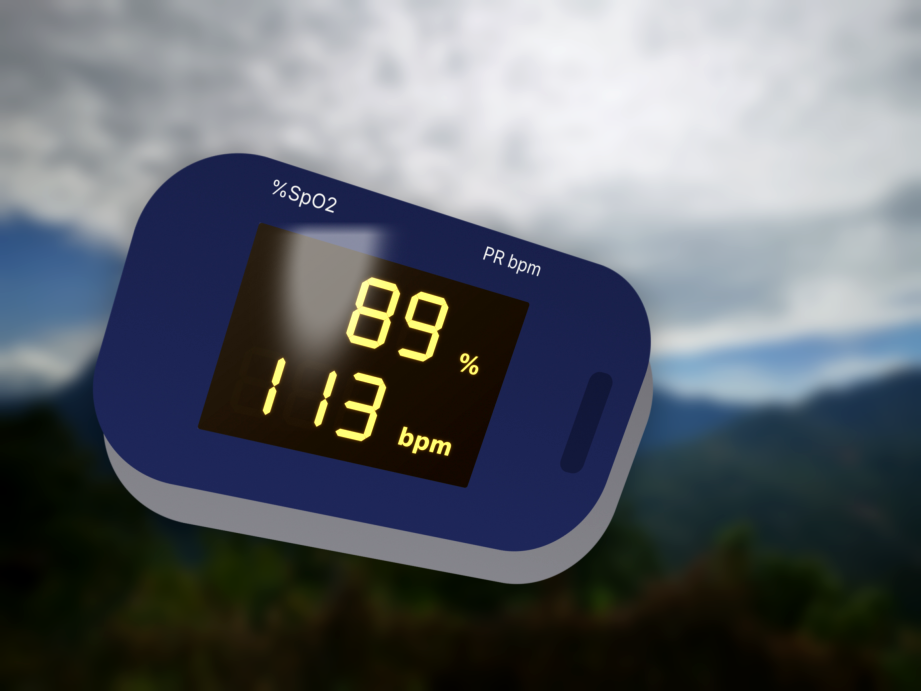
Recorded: 113 bpm
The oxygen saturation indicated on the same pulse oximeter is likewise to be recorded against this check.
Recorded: 89 %
